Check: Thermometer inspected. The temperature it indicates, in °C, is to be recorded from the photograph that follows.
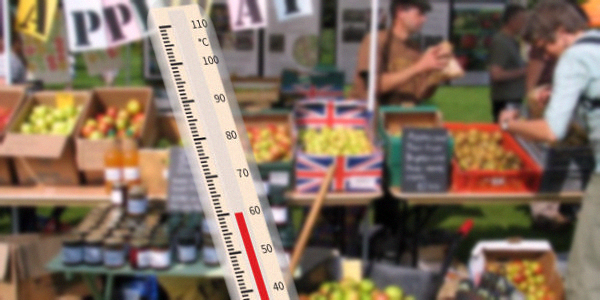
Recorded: 60 °C
